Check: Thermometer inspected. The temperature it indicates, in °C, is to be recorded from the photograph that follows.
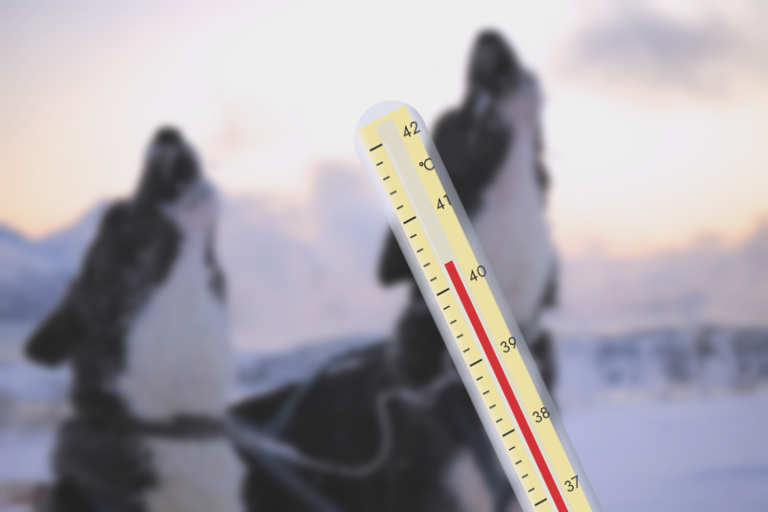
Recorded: 40.3 °C
